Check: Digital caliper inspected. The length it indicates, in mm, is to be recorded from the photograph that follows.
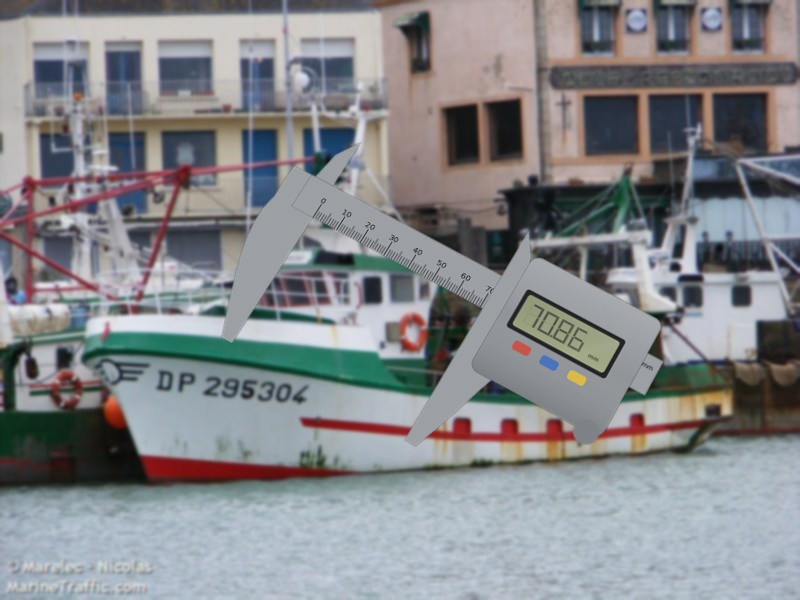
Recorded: 70.86 mm
